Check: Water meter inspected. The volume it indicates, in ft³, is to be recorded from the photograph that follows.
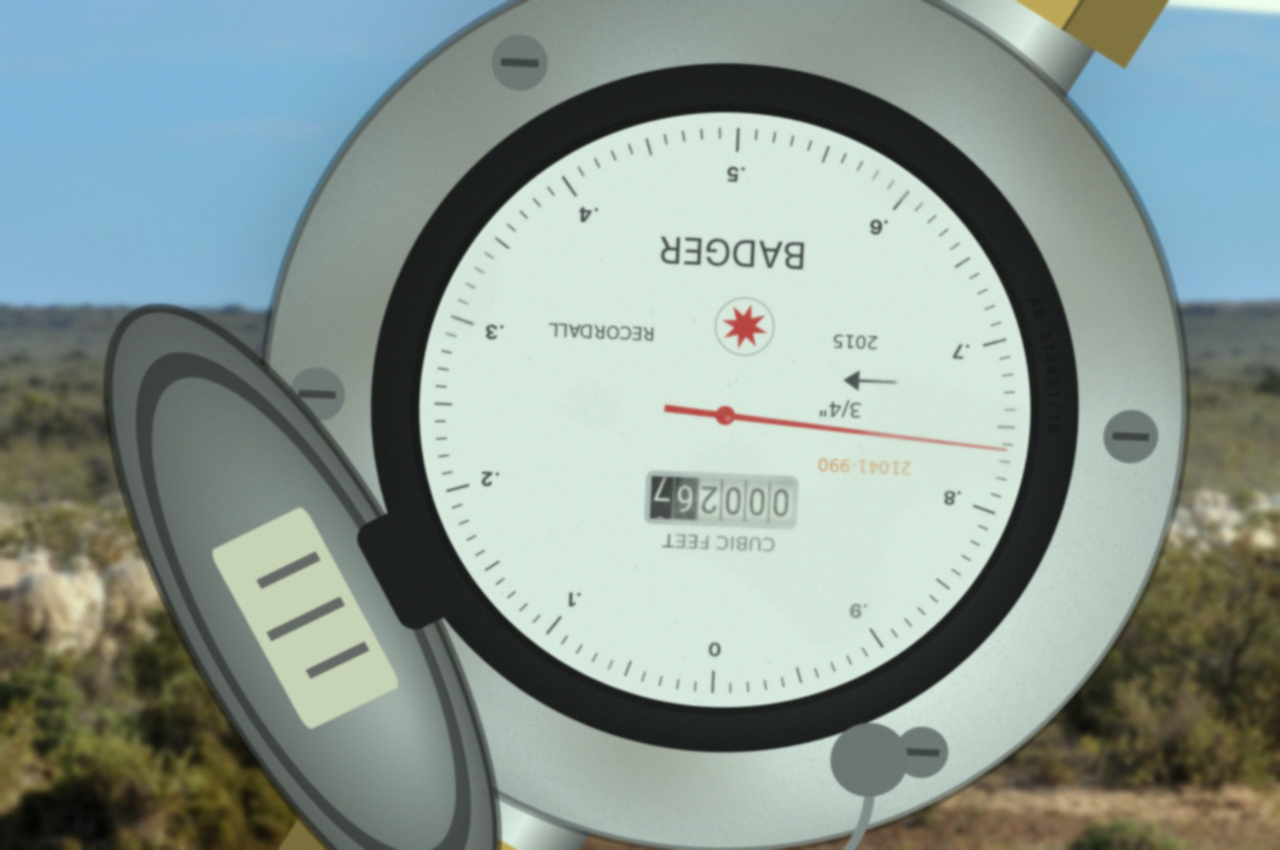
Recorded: 266.76 ft³
